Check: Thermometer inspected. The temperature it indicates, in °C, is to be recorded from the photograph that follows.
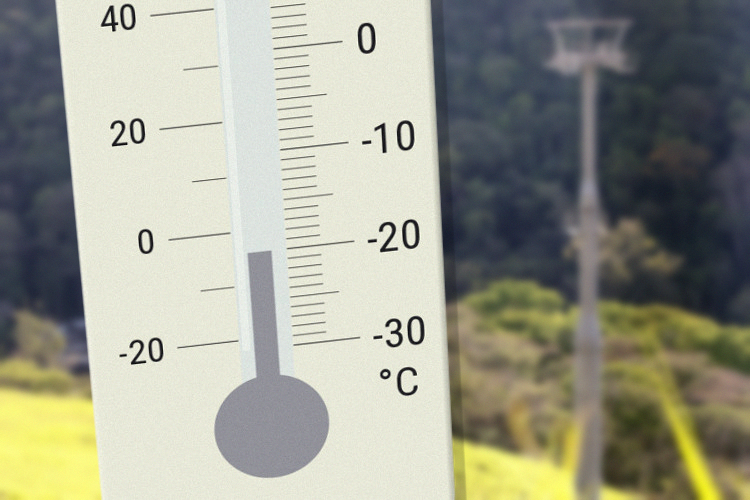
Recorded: -20 °C
